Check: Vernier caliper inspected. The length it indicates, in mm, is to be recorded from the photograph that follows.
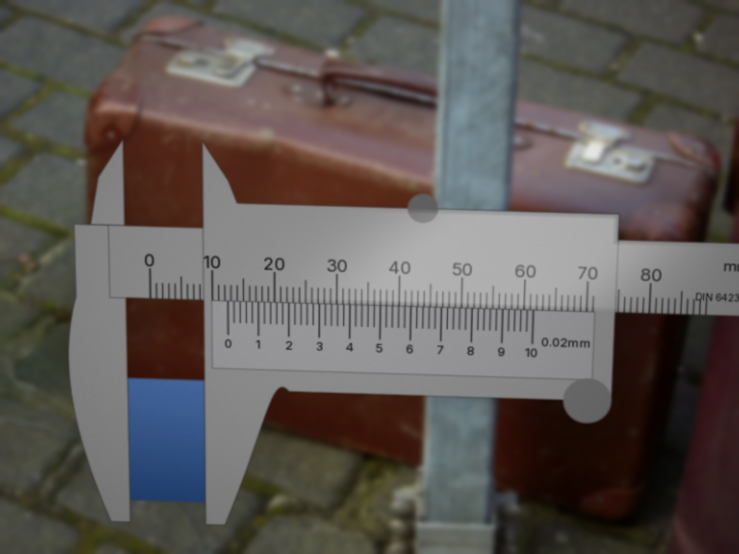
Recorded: 12.5 mm
